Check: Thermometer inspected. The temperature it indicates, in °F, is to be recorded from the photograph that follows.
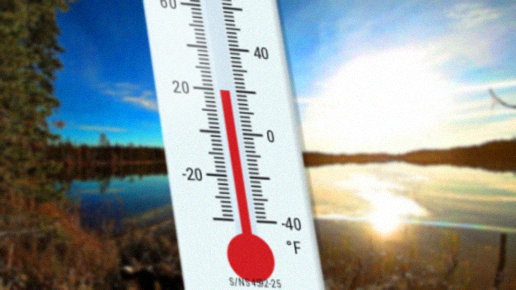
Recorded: 20 °F
